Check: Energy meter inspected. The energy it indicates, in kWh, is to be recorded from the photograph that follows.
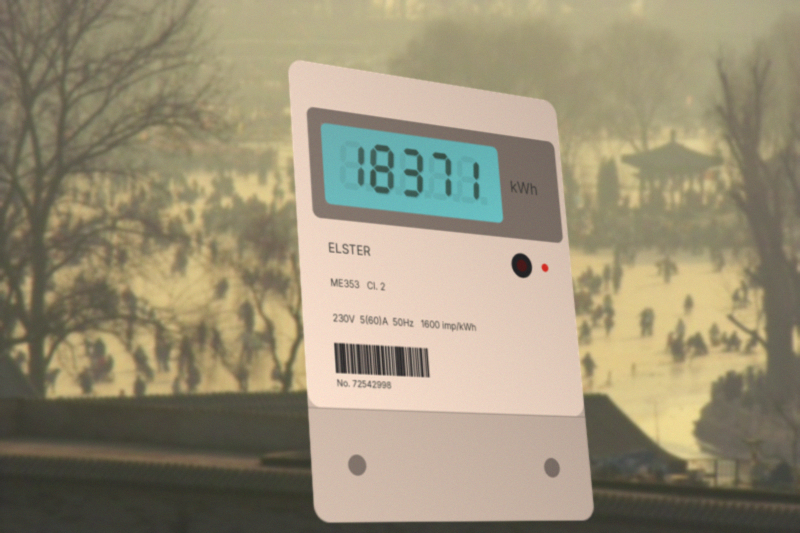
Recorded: 18371 kWh
